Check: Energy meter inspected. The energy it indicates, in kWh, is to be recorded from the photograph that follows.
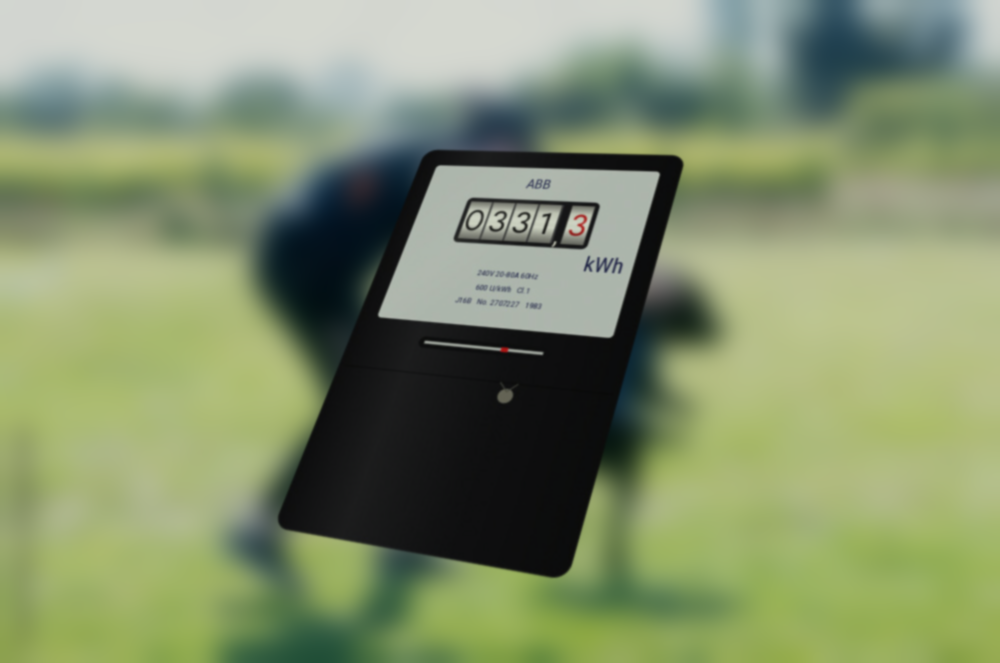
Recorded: 331.3 kWh
